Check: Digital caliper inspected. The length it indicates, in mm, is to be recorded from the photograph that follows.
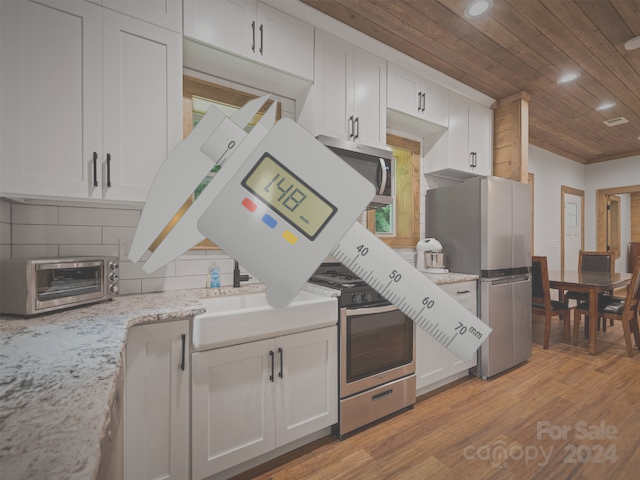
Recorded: 1.48 mm
